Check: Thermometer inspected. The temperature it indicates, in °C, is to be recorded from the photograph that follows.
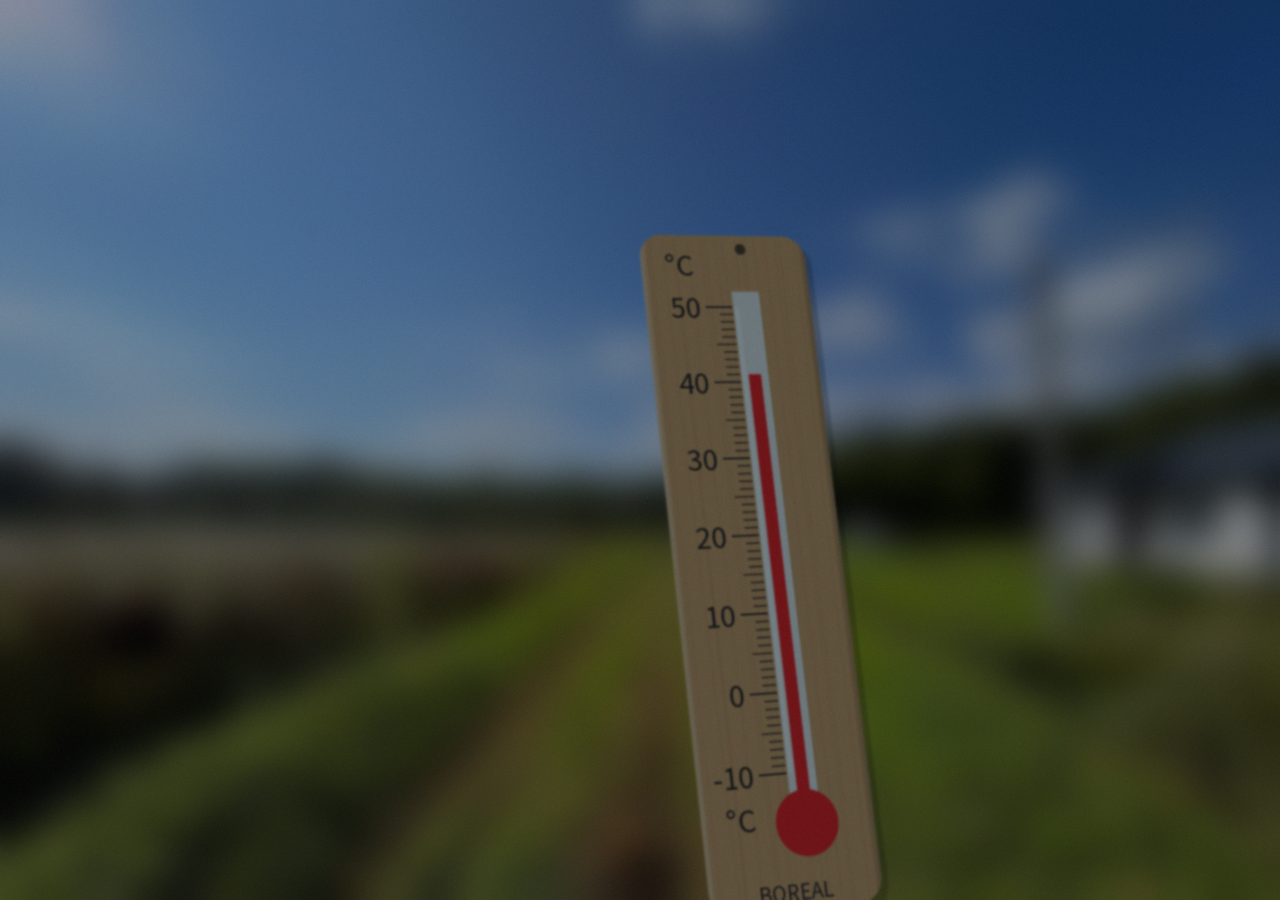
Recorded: 41 °C
